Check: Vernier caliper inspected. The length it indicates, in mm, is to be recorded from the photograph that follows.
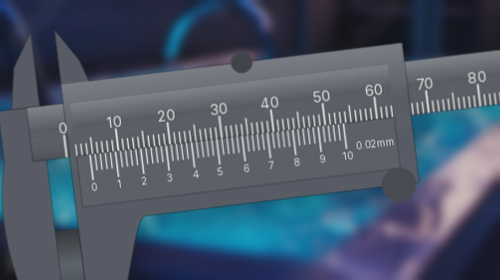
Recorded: 4.5 mm
